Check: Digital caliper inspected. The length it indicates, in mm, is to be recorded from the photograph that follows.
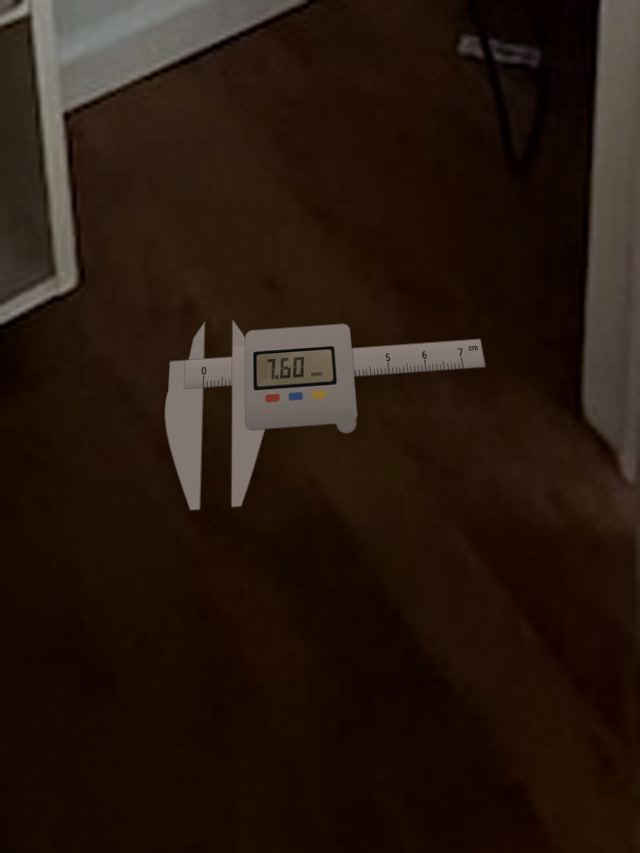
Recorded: 7.60 mm
